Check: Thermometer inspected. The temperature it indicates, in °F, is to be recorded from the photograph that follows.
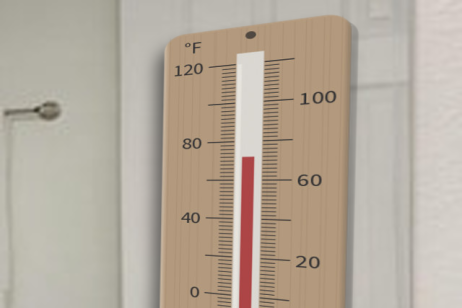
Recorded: 72 °F
